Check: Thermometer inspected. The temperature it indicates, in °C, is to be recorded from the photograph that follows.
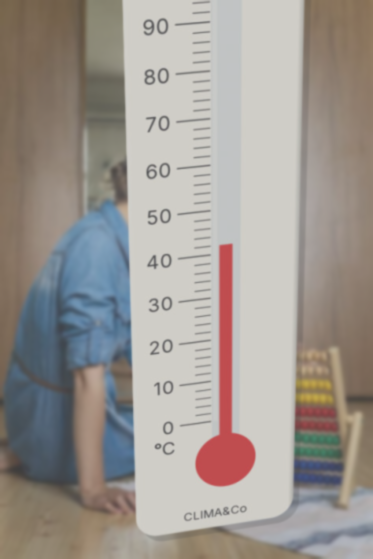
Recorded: 42 °C
